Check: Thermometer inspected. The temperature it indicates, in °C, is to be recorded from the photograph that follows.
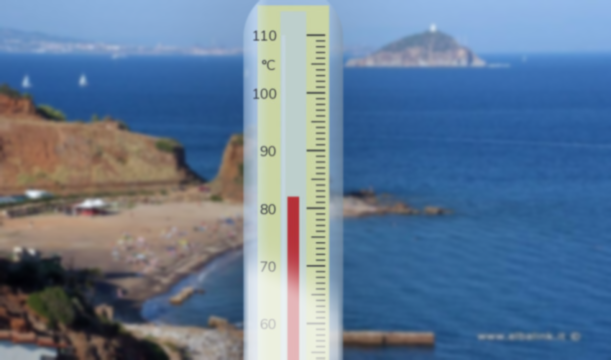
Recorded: 82 °C
